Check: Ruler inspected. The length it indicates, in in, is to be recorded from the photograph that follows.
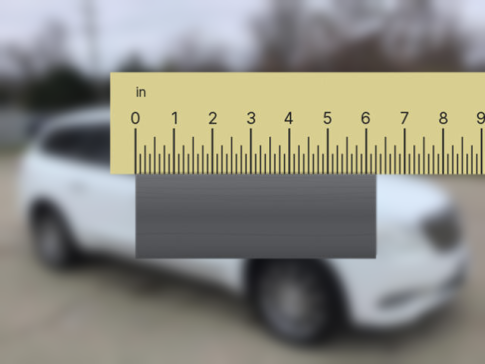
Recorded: 6.25 in
